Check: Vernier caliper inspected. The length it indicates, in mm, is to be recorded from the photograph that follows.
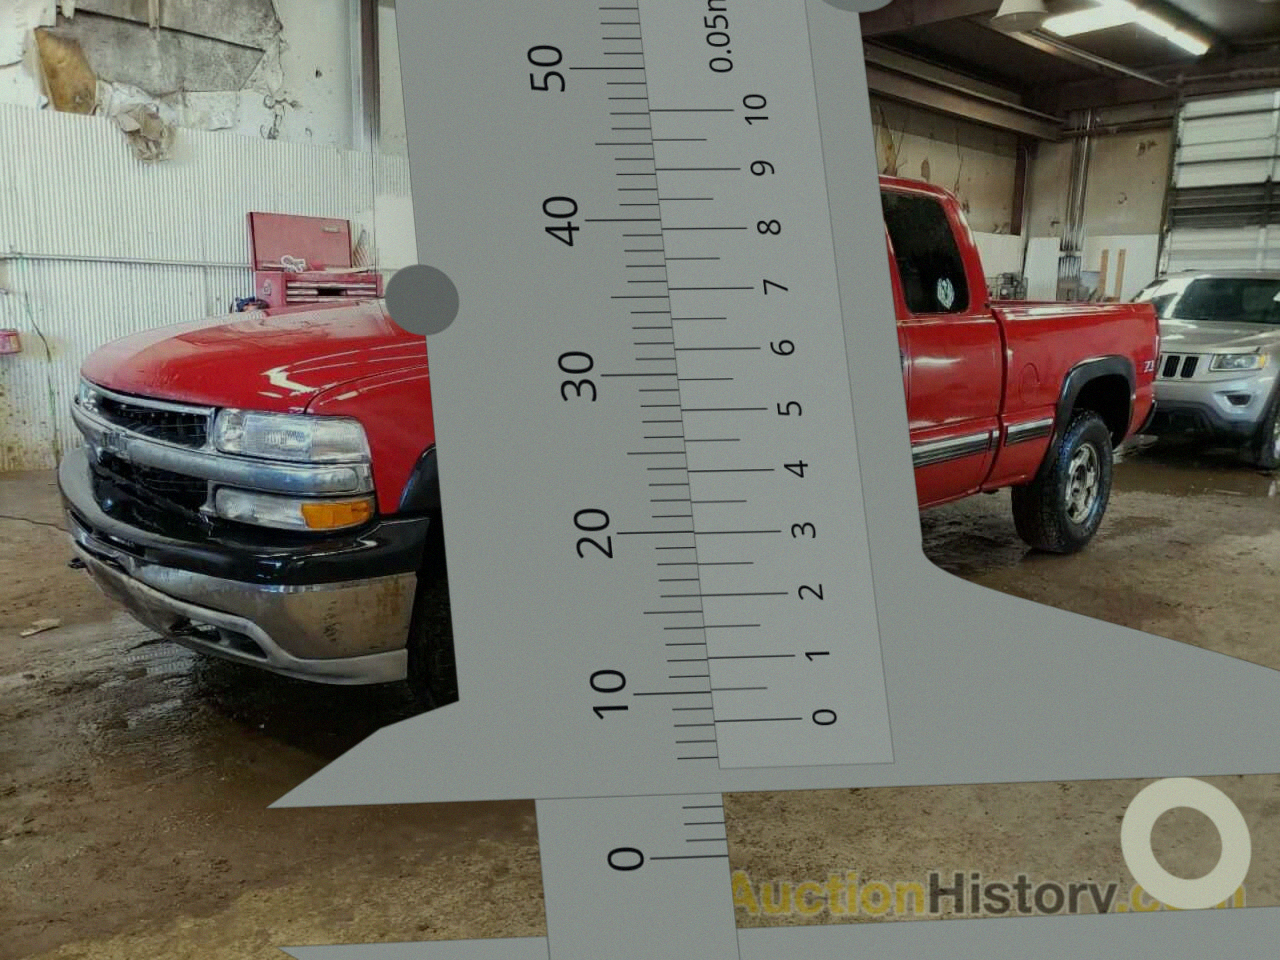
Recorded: 8.2 mm
